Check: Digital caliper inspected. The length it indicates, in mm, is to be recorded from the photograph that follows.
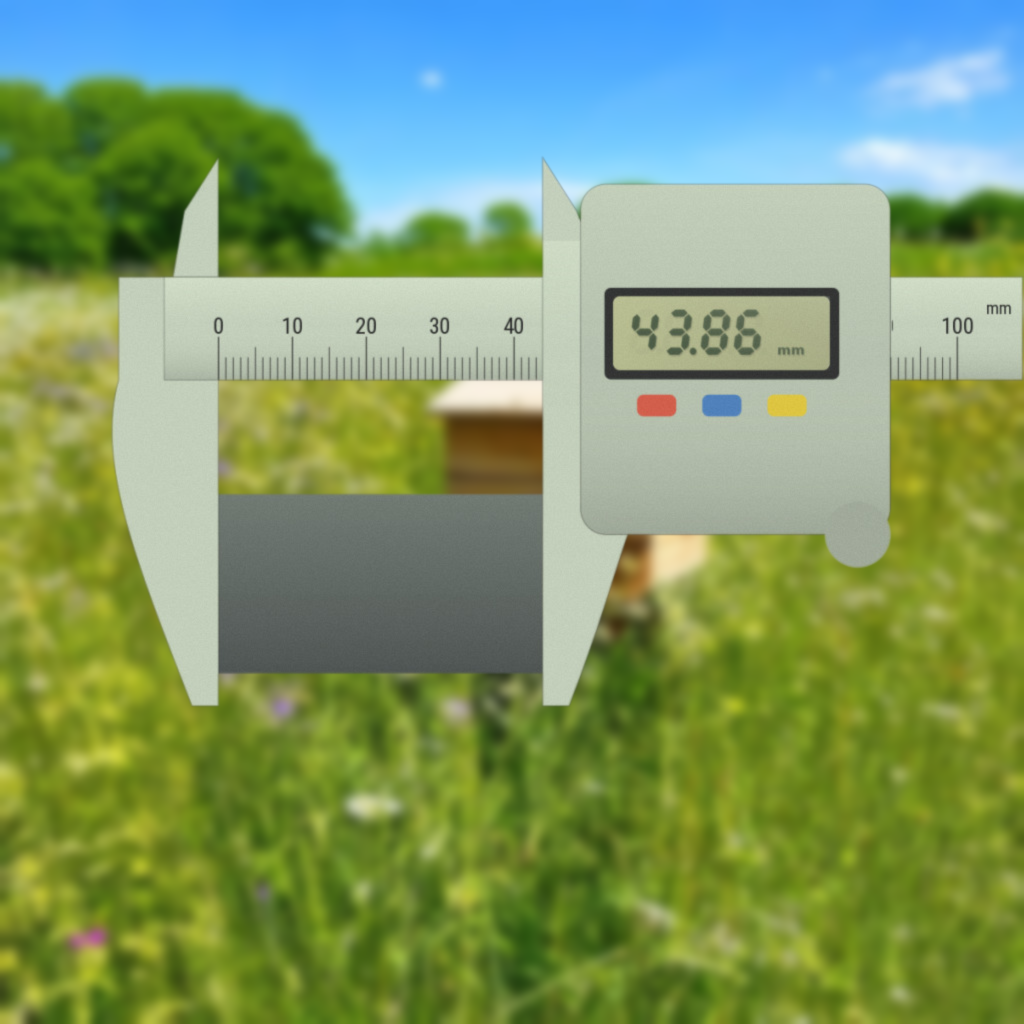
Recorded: 43.86 mm
